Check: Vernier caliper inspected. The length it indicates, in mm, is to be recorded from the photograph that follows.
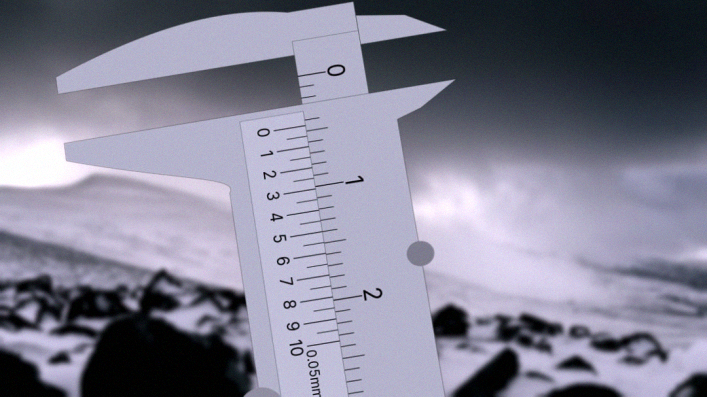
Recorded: 4.5 mm
